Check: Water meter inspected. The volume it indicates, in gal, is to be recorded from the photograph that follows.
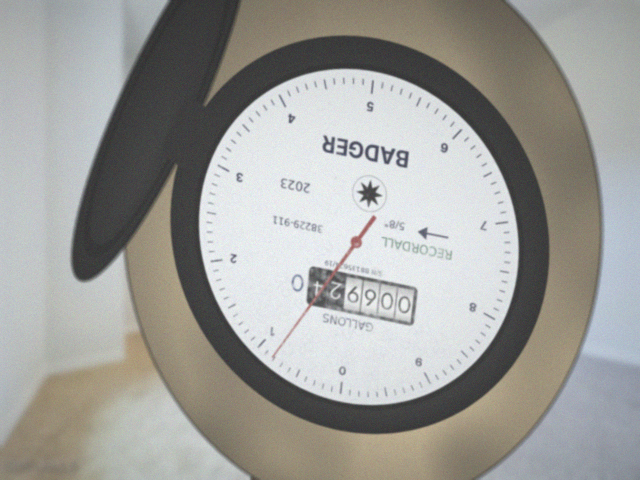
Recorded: 69240.8 gal
